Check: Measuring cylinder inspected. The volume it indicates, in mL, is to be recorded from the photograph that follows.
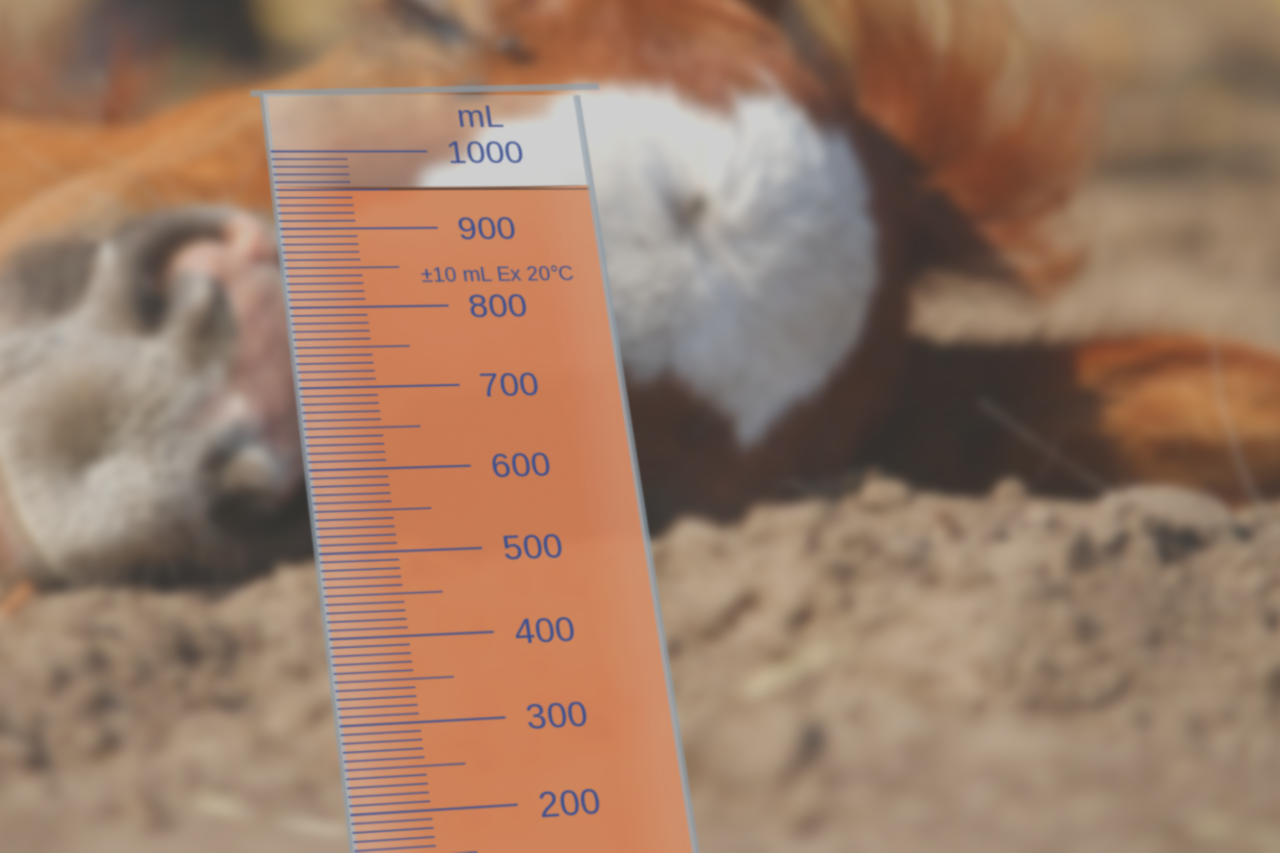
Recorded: 950 mL
